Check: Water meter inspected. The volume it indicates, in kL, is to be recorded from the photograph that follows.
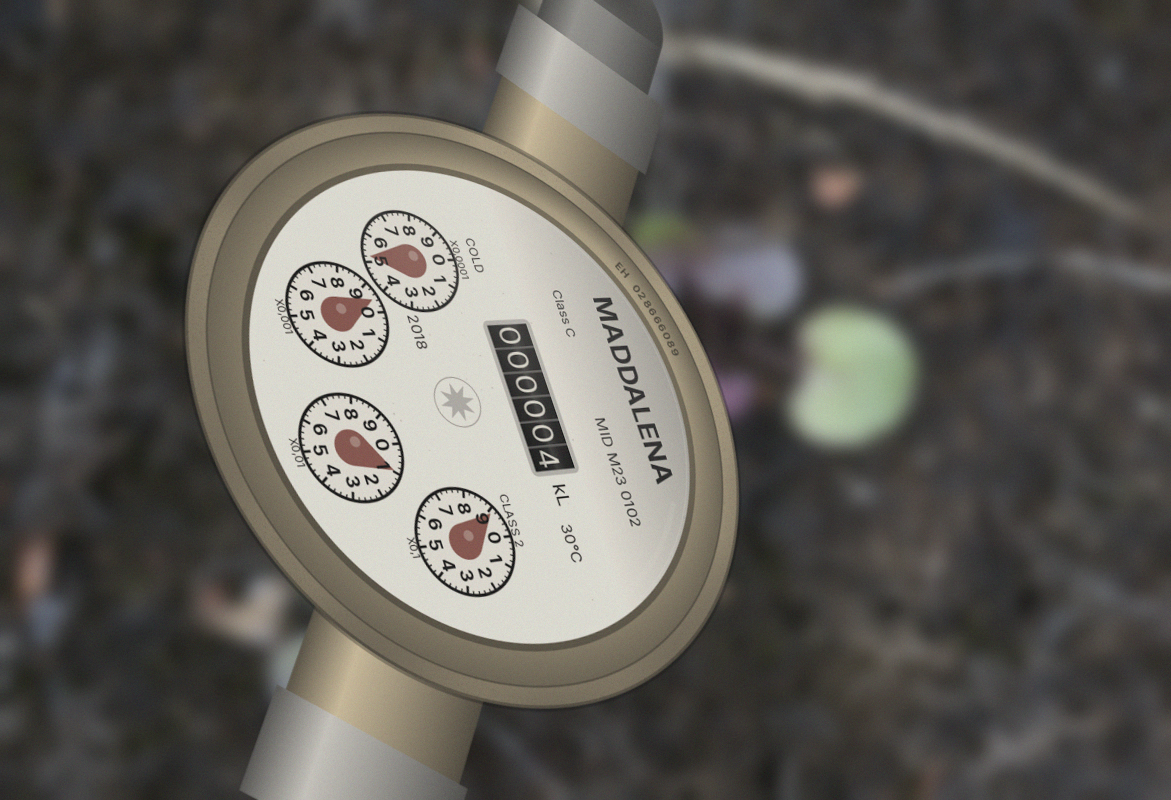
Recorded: 3.9095 kL
